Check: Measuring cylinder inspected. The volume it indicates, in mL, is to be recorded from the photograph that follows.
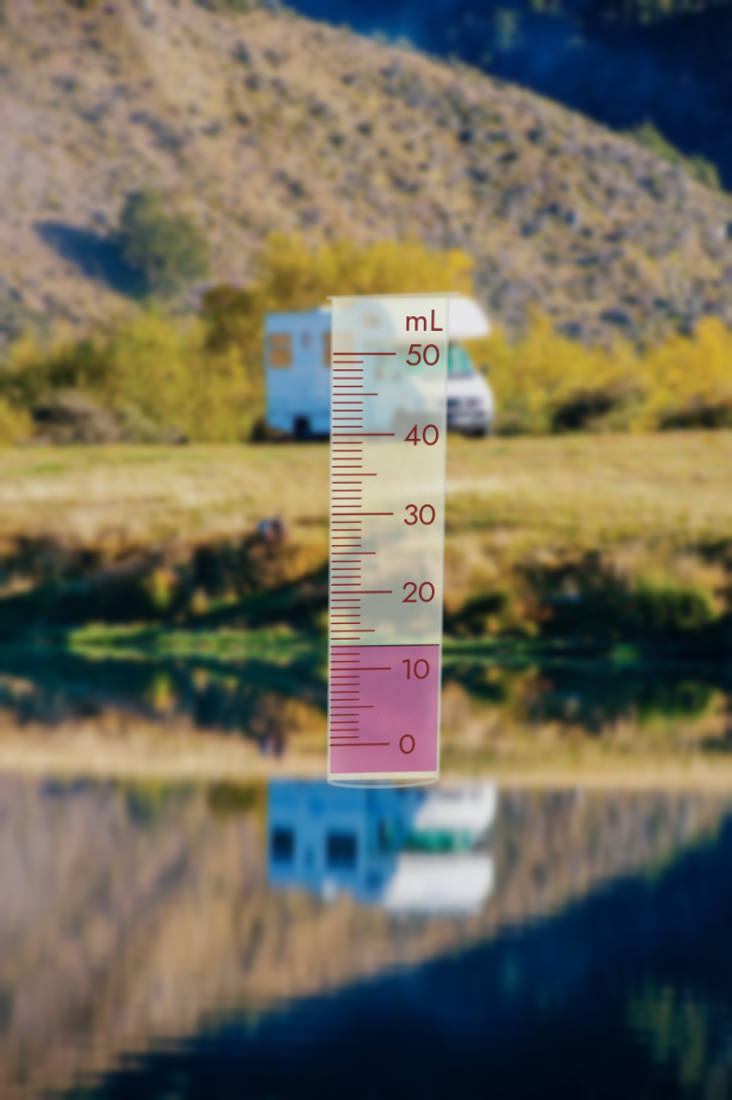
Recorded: 13 mL
